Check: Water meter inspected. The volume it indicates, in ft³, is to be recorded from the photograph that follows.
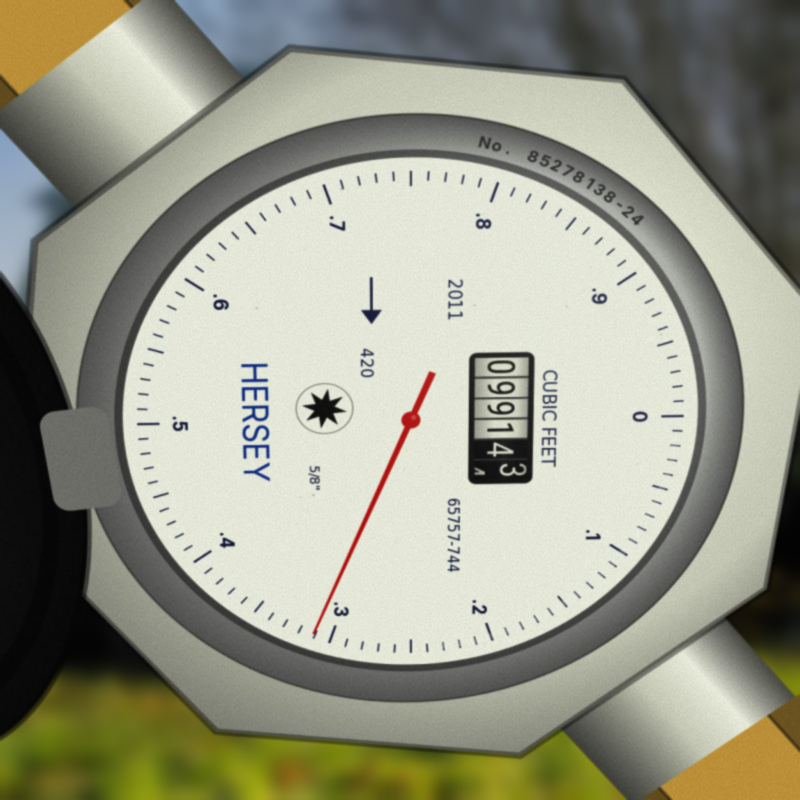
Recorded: 99143.31 ft³
